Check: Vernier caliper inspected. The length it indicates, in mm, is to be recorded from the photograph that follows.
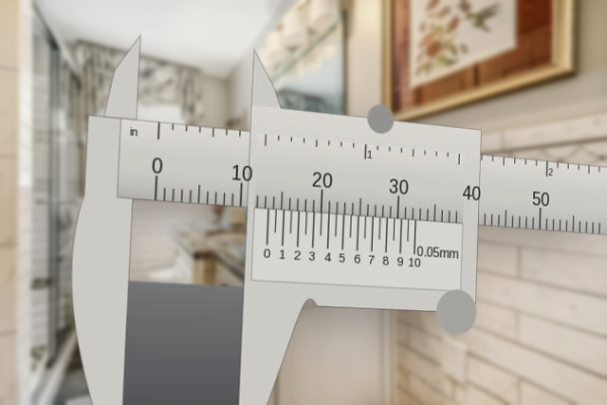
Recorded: 13.4 mm
